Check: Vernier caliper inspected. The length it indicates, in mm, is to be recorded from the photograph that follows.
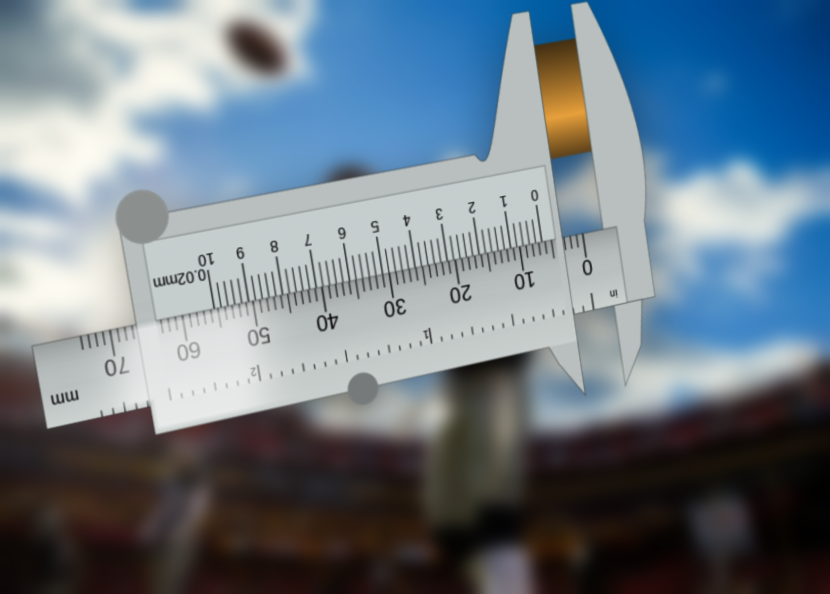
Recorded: 6.5 mm
